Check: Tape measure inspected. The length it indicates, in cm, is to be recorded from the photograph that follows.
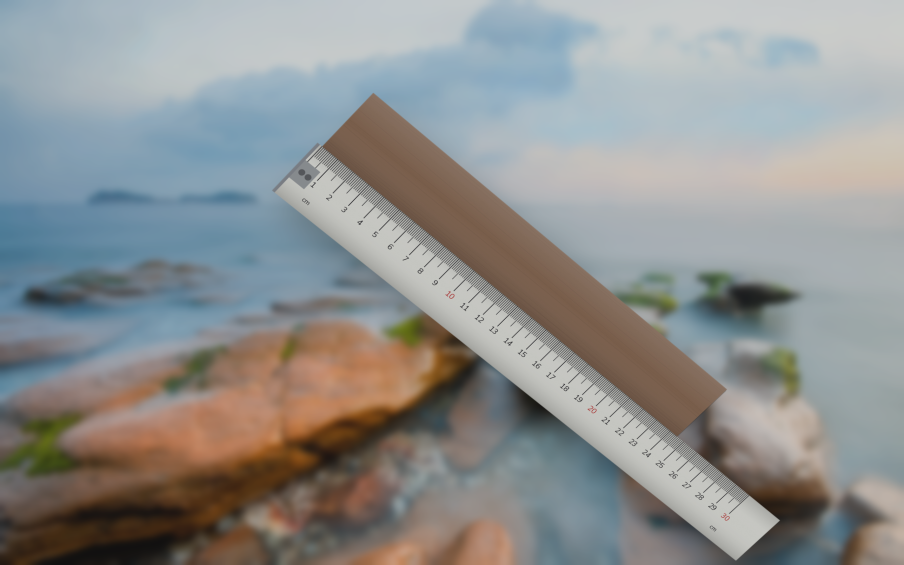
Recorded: 24.5 cm
